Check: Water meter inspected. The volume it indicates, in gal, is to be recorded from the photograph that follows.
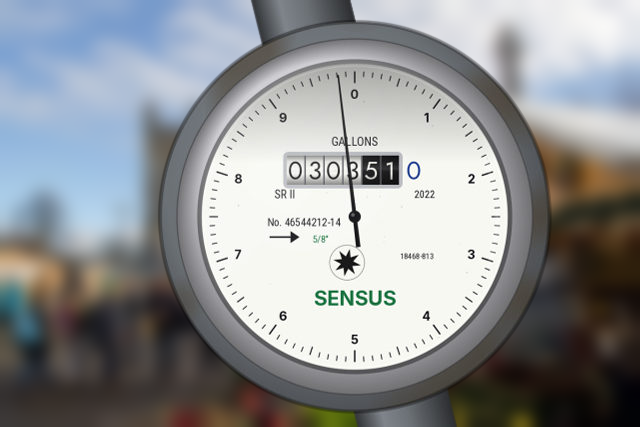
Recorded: 303509.8 gal
